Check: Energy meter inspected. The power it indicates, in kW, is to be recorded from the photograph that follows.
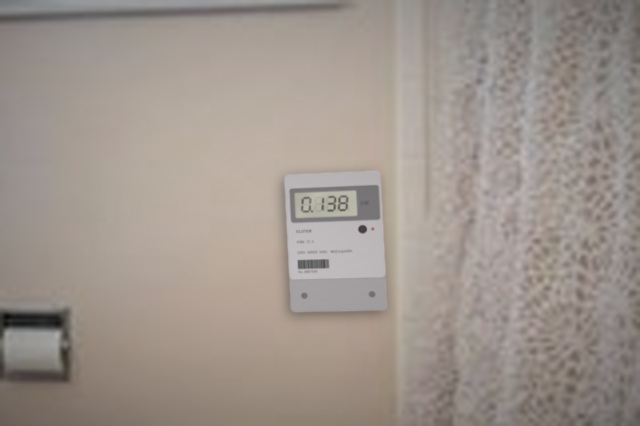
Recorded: 0.138 kW
